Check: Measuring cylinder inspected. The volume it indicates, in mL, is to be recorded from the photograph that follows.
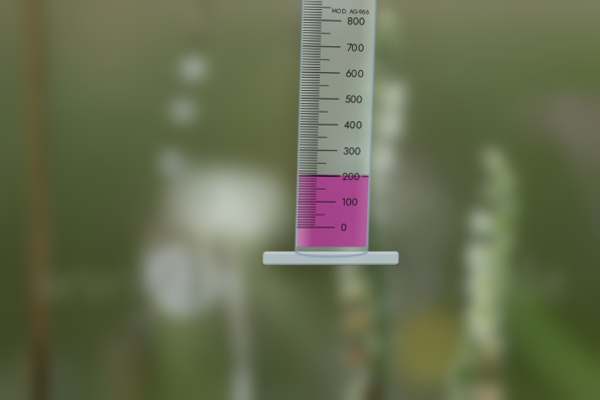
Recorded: 200 mL
